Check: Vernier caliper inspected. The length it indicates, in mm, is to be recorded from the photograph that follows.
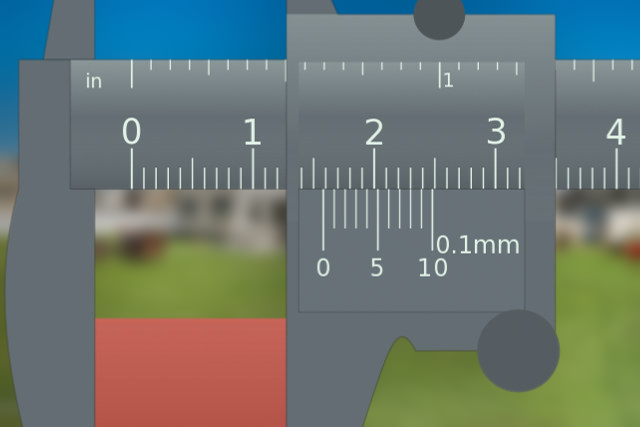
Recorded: 15.8 mm
